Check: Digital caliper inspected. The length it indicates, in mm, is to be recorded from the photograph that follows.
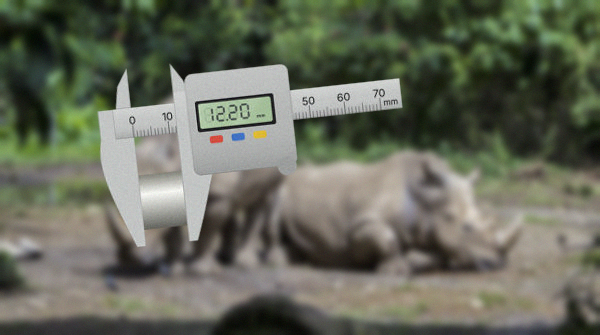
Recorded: 12.20 mm
